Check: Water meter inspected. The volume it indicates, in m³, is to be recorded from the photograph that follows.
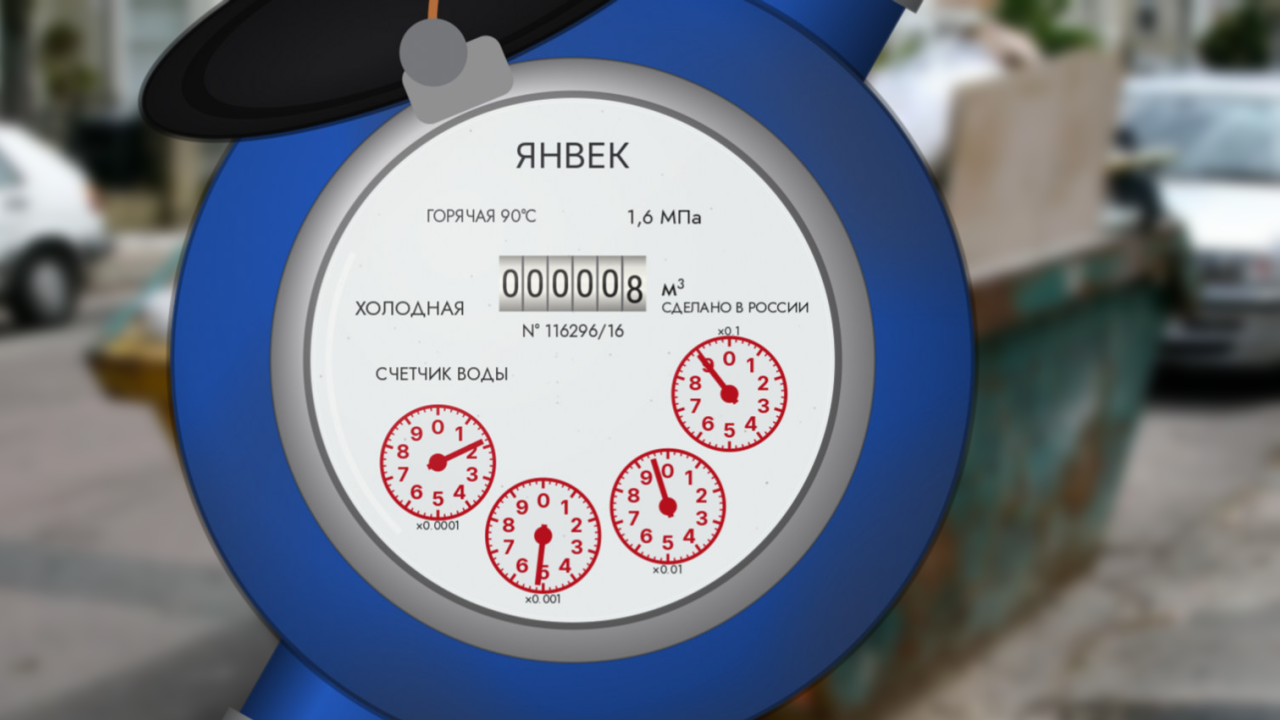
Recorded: 7.8951 m³
